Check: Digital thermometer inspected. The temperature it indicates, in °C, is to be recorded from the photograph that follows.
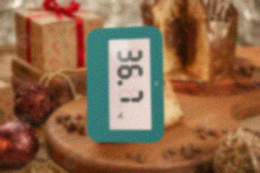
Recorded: 36.7 °C
